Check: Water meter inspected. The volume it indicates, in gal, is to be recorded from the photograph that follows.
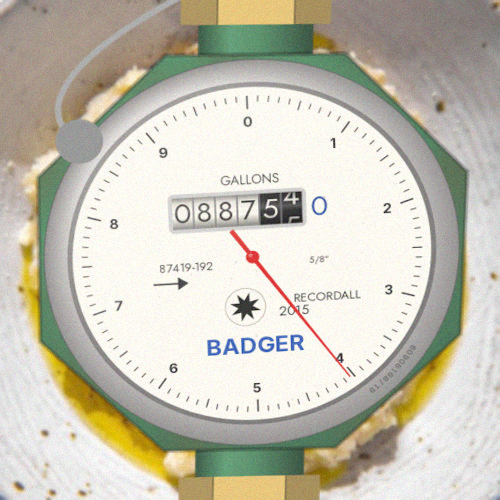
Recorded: 887544.0 gal
